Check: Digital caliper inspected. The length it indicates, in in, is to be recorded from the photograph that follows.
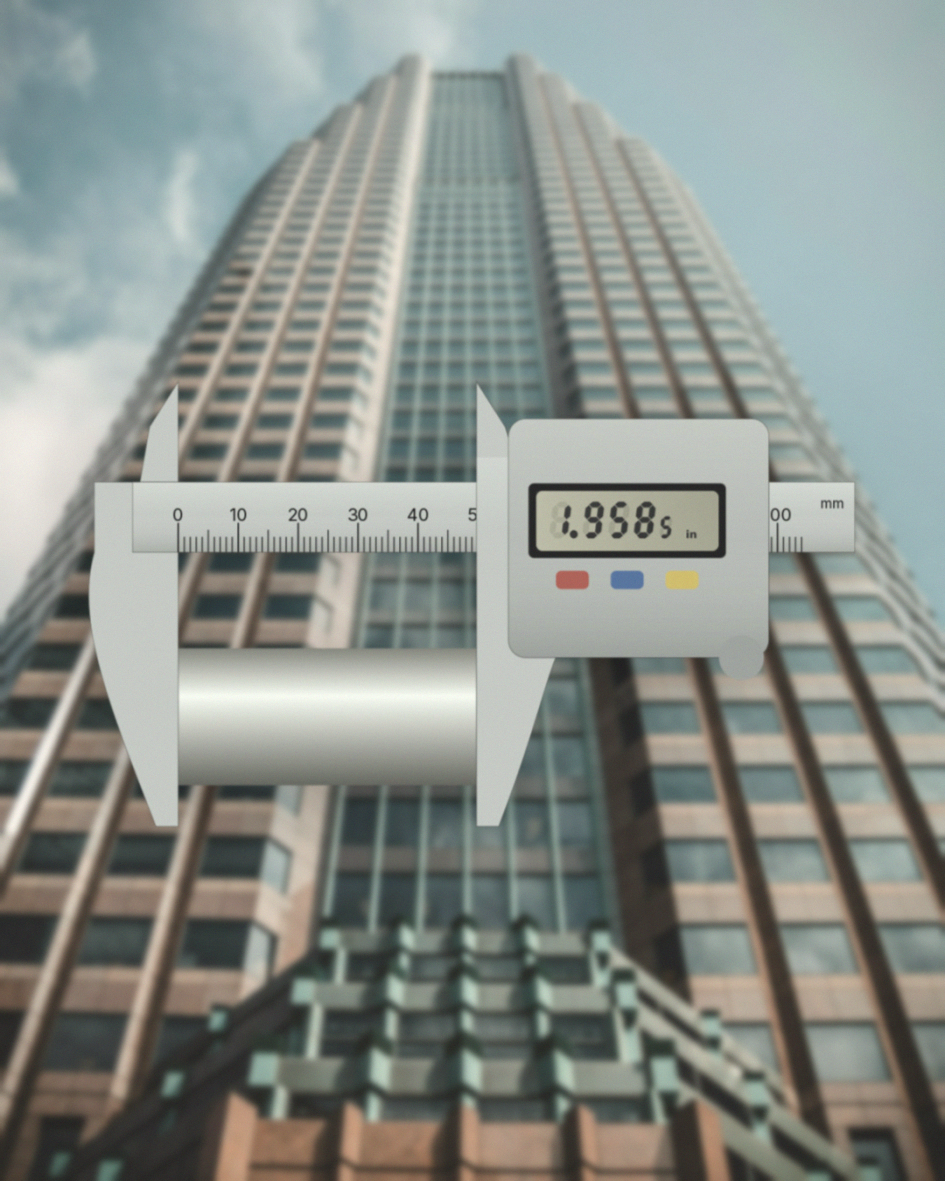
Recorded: 1.9585 in
